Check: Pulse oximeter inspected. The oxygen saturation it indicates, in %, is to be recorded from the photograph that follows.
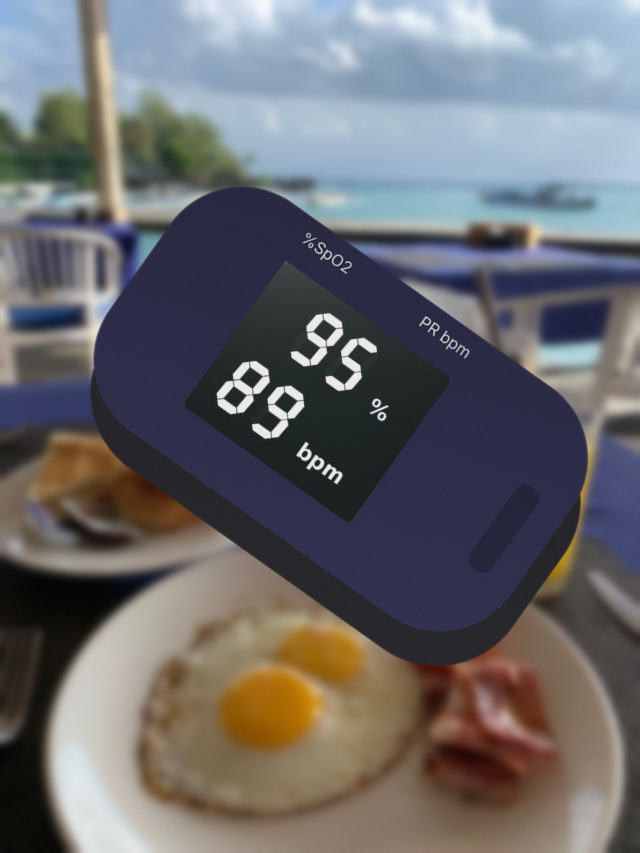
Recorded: 95 %
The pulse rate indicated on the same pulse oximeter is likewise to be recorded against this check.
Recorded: 89 bpm
